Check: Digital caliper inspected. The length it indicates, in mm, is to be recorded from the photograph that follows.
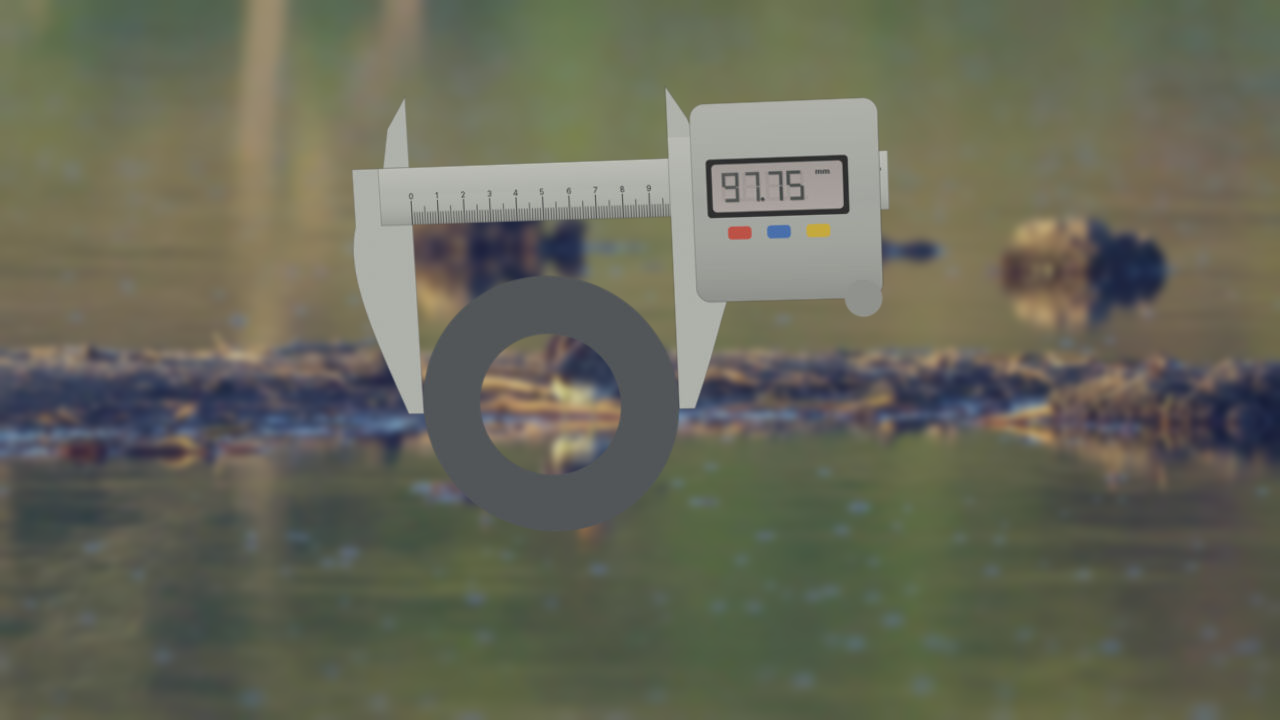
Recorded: 97.75 mm
